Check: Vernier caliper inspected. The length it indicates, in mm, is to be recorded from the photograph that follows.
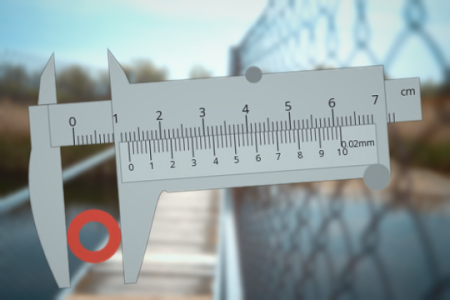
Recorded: 12.5 mm
